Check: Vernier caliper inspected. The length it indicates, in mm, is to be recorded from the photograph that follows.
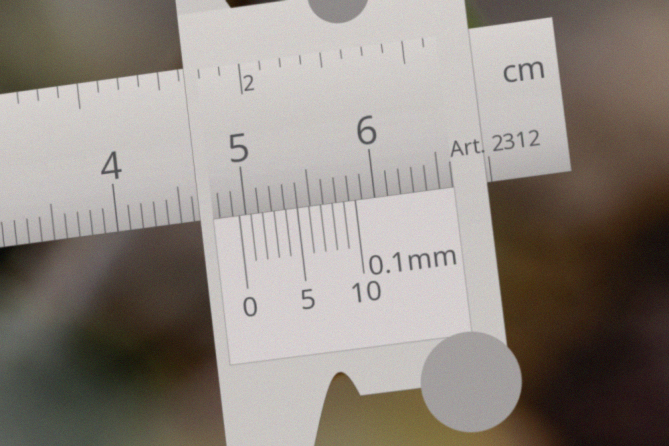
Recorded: 49.5 mm
